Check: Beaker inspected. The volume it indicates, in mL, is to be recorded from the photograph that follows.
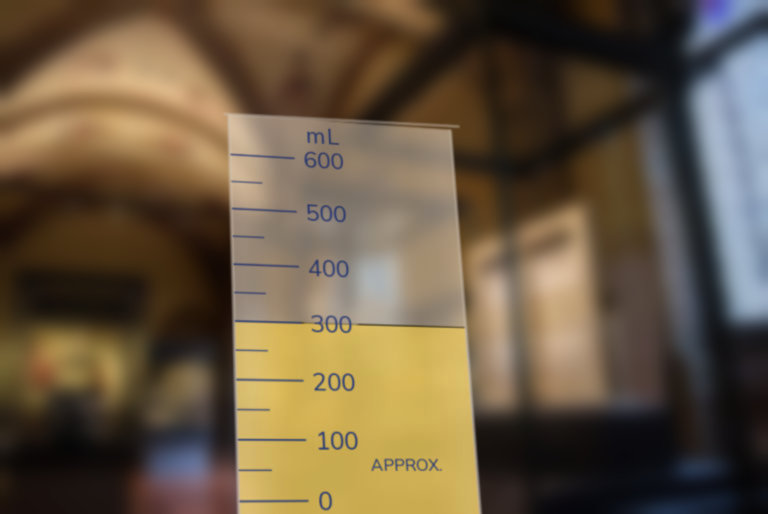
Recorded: 300 mL
